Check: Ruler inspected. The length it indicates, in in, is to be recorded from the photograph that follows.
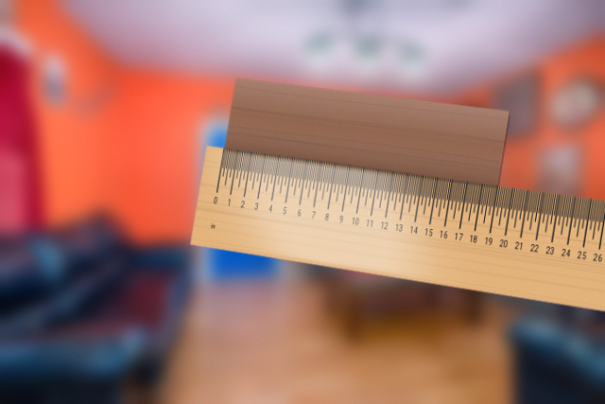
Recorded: 19 in
